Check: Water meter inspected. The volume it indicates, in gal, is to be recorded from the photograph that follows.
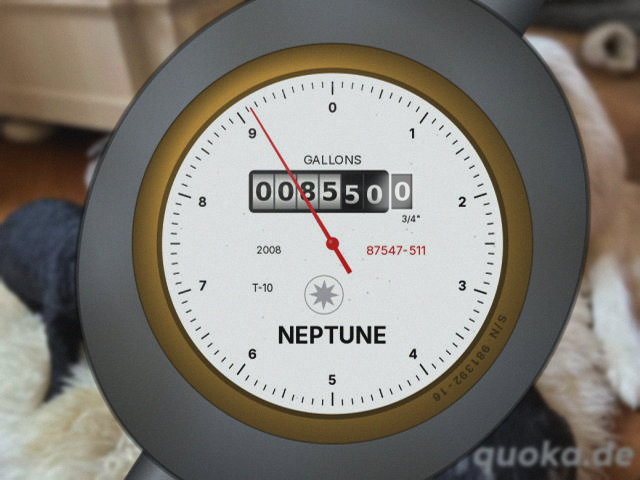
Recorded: 85499.1 gal
